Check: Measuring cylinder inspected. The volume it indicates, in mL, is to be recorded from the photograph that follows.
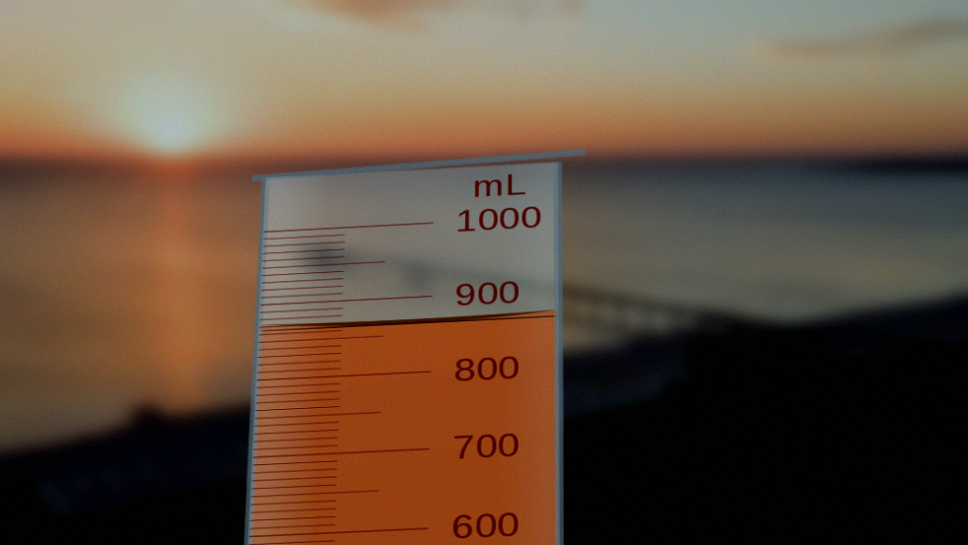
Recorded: 865 mL
